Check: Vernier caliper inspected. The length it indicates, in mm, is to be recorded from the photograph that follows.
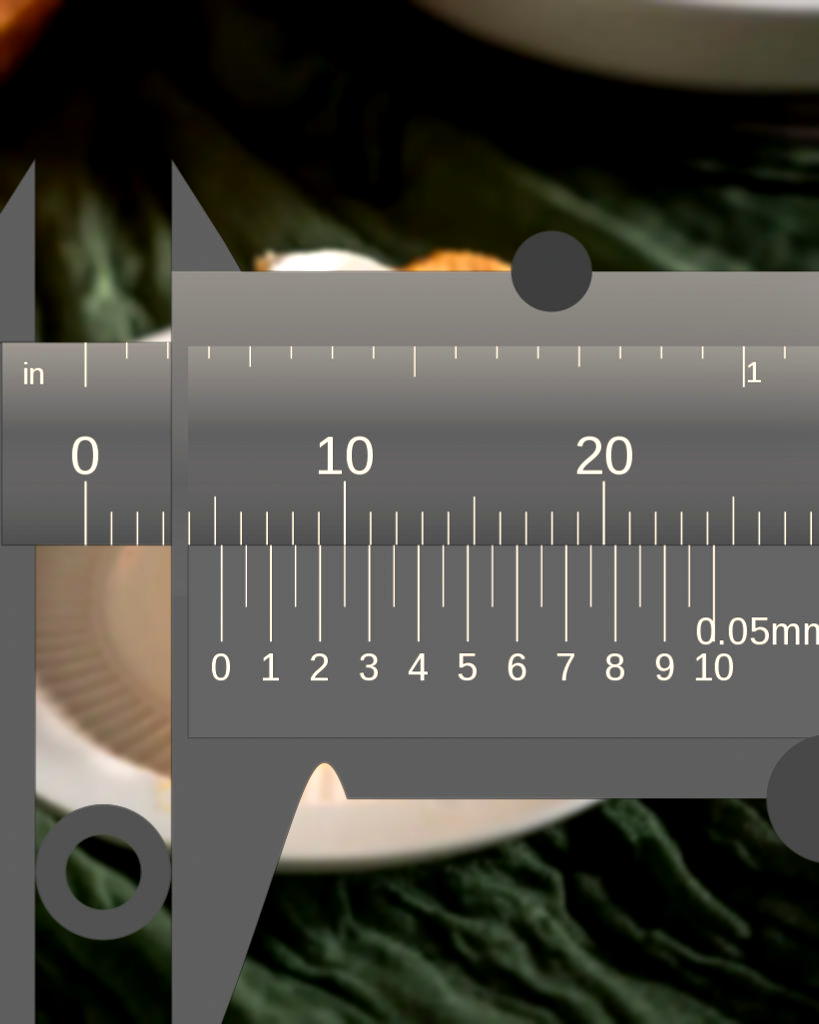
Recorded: 5.25 mm
